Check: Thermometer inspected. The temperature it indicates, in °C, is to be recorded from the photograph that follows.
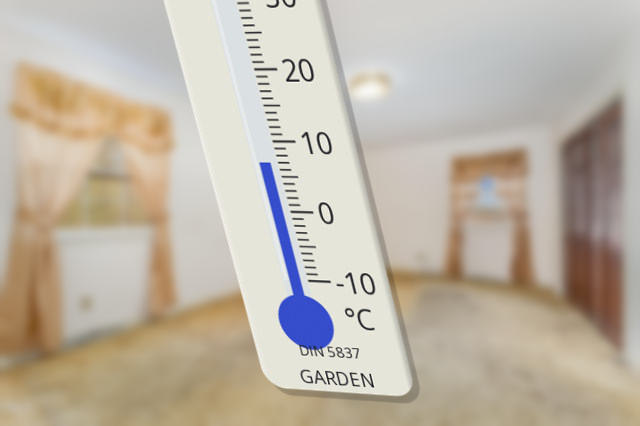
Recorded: 7 °C
